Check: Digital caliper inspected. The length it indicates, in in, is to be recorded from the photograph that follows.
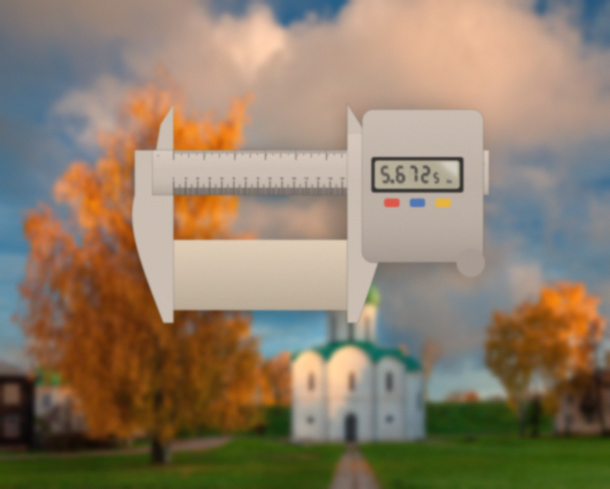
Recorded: 5.6725 in
